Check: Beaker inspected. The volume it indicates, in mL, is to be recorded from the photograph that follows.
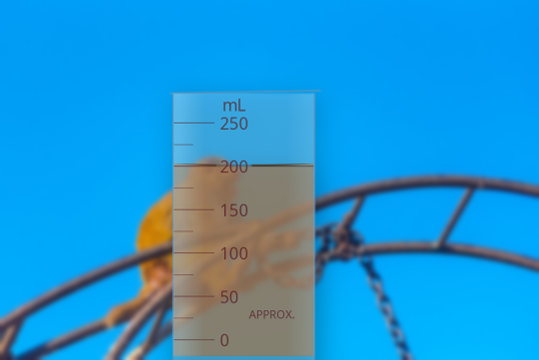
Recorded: 200 mL
